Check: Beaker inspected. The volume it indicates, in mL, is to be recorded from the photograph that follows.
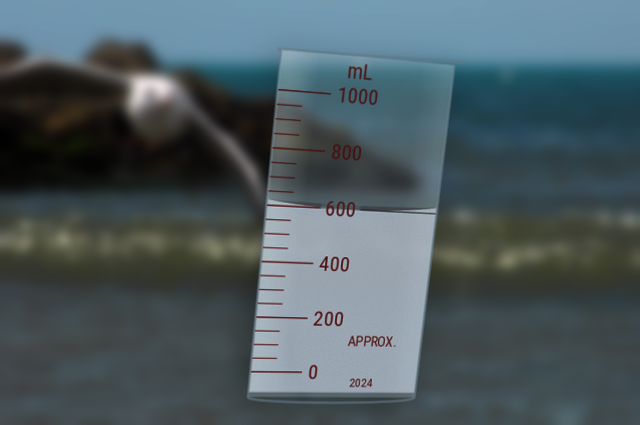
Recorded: 600 mL
